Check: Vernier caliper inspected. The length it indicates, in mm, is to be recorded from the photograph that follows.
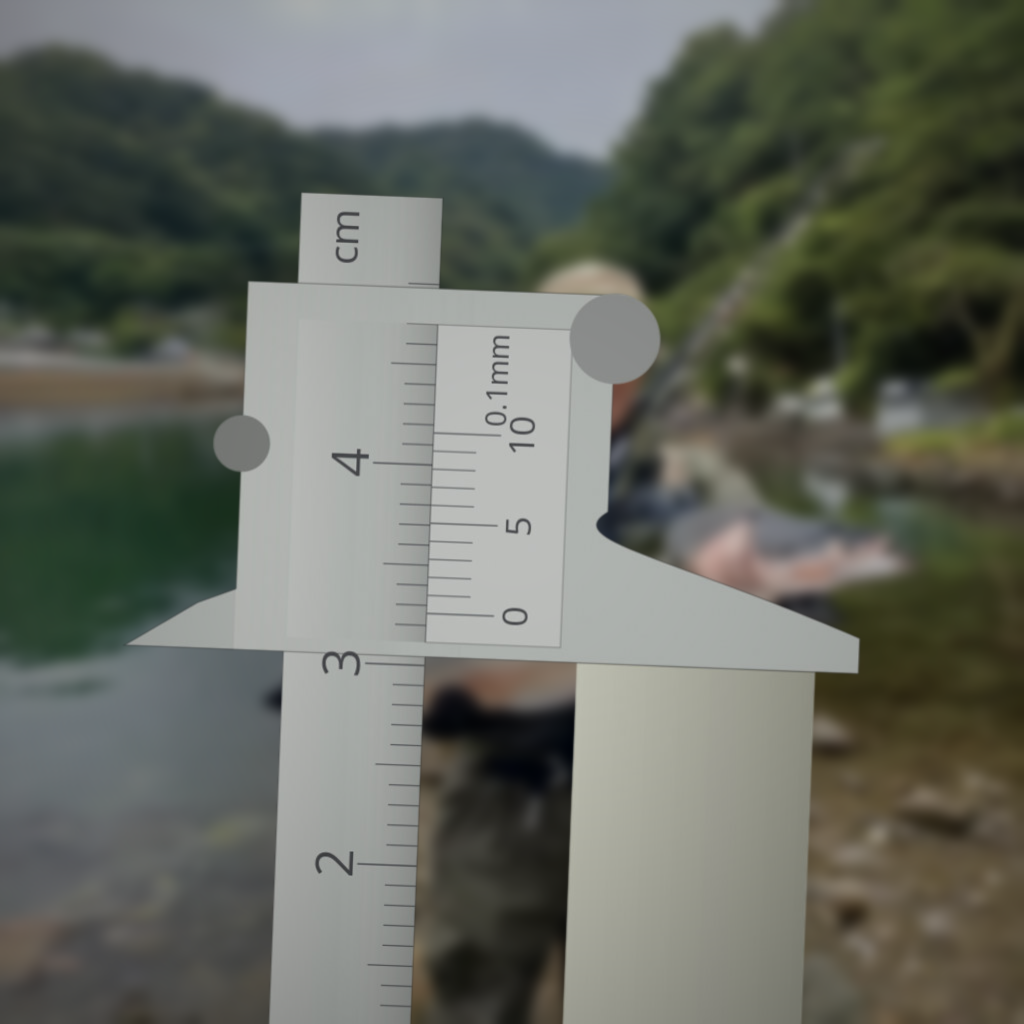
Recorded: 32.6 mm
